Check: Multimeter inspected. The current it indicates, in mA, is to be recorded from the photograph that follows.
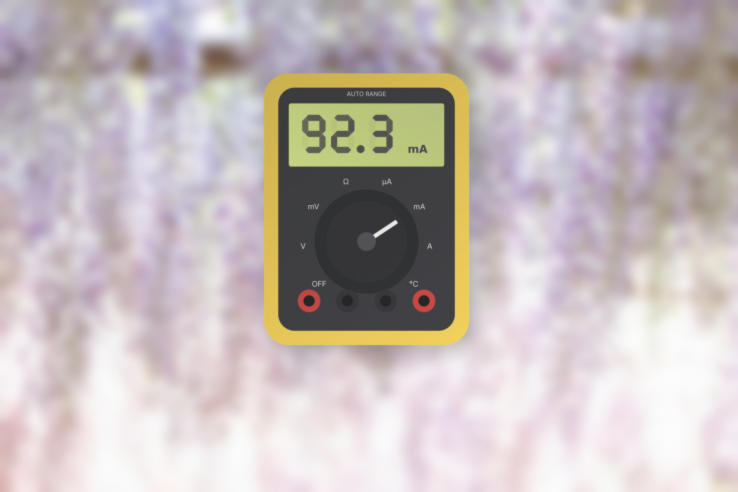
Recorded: 92.3 mA
